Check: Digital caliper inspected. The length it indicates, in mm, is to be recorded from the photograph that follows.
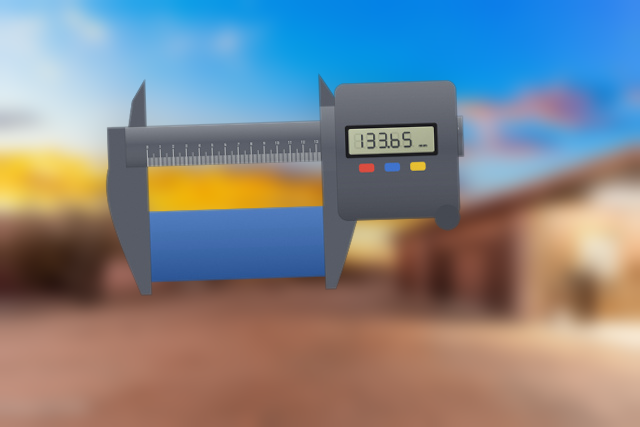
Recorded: 133.65 mm
